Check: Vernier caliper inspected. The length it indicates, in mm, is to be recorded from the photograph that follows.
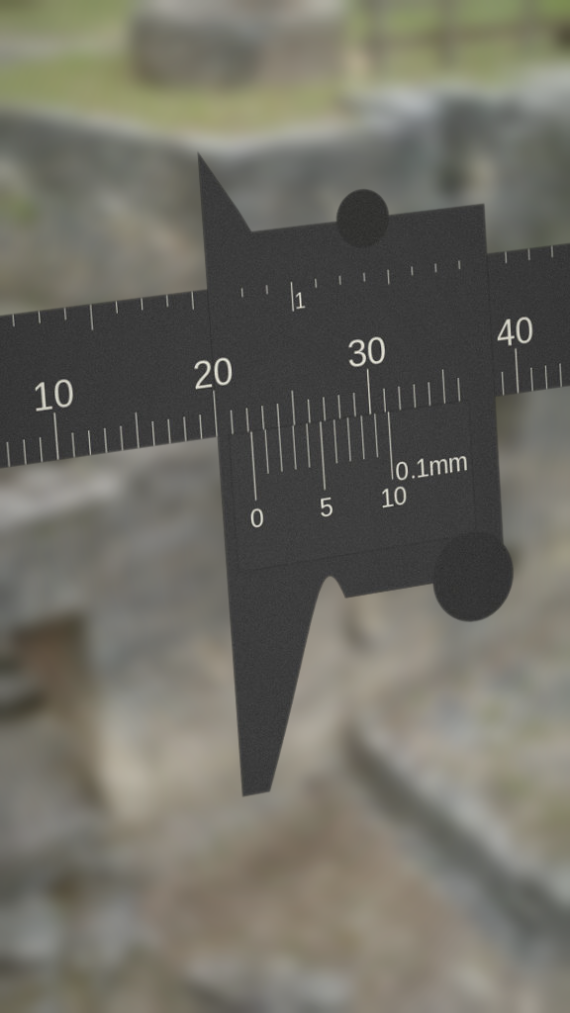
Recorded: 22.2 mm
